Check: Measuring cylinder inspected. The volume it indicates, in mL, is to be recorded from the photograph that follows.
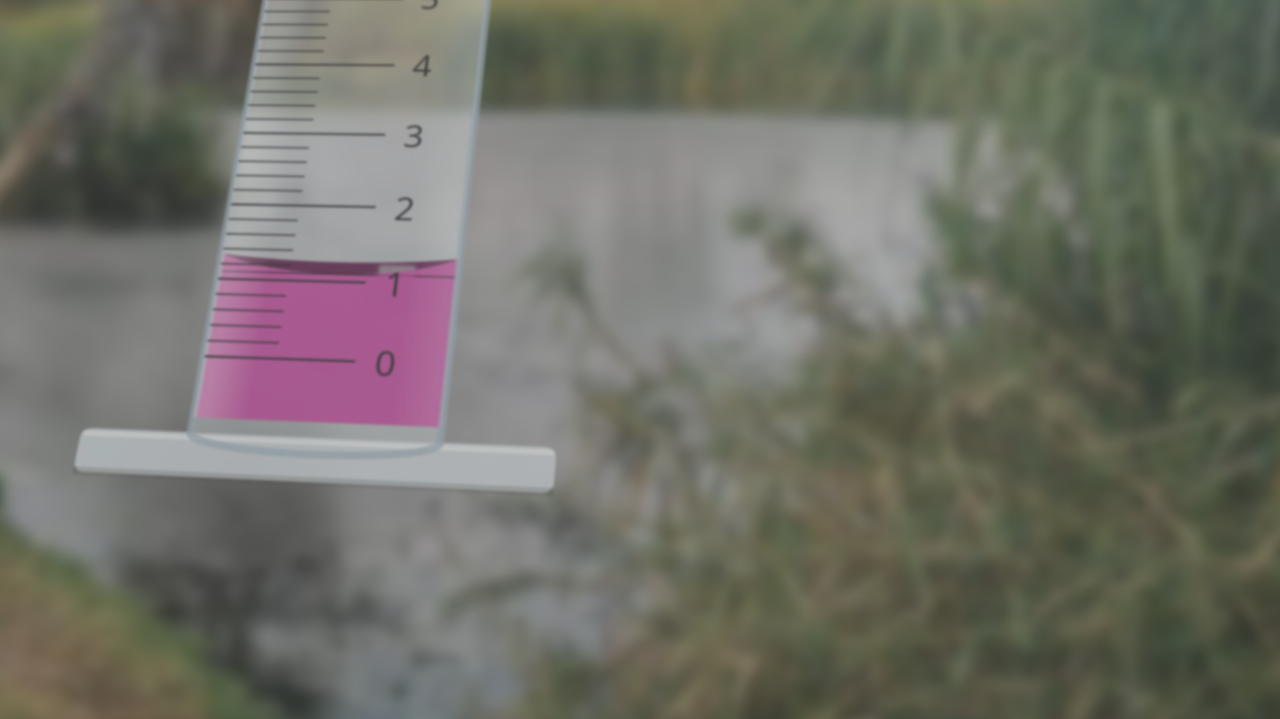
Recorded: 1.1 mL
